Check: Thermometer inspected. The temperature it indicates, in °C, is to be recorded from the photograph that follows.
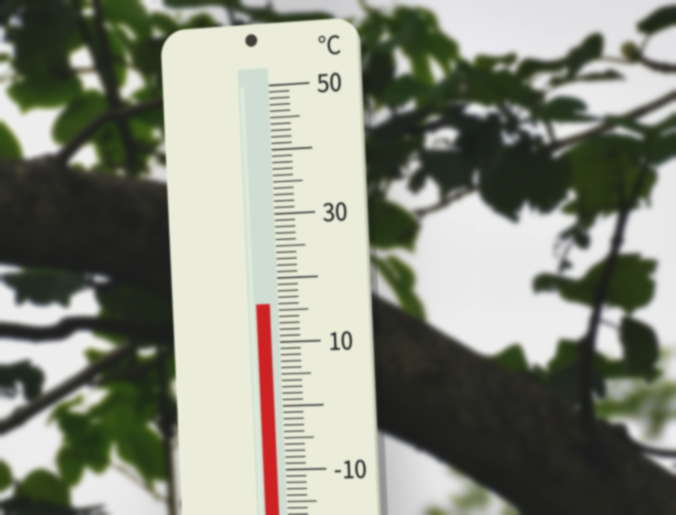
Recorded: 16 °C
